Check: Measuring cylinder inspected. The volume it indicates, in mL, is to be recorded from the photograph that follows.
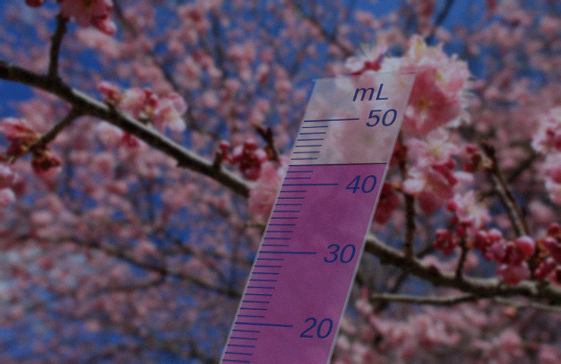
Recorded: 43 mL
